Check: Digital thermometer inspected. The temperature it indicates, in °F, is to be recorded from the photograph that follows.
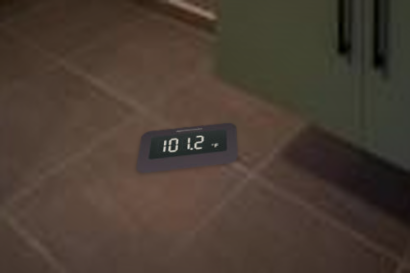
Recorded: 101.2 °F
